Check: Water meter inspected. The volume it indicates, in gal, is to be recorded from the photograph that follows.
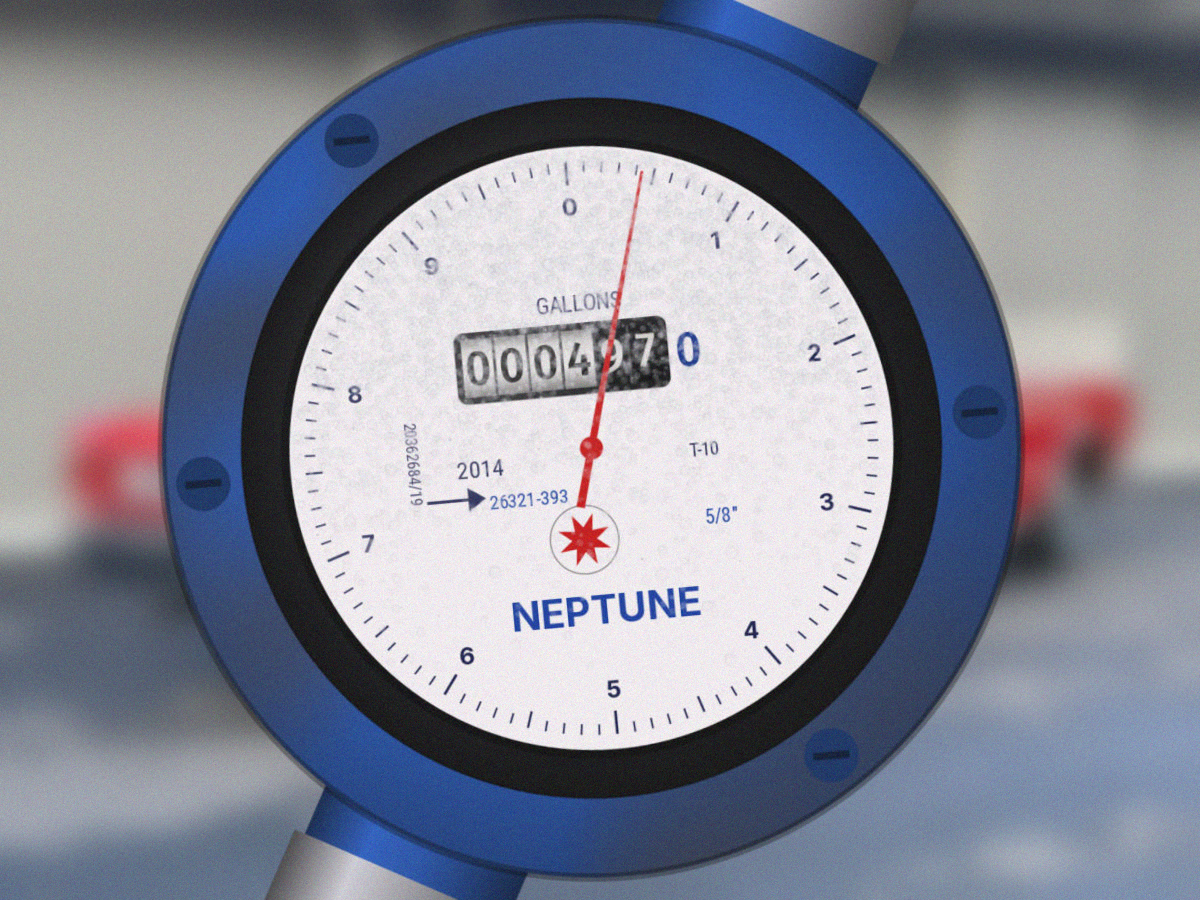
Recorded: 4970.4 gal
